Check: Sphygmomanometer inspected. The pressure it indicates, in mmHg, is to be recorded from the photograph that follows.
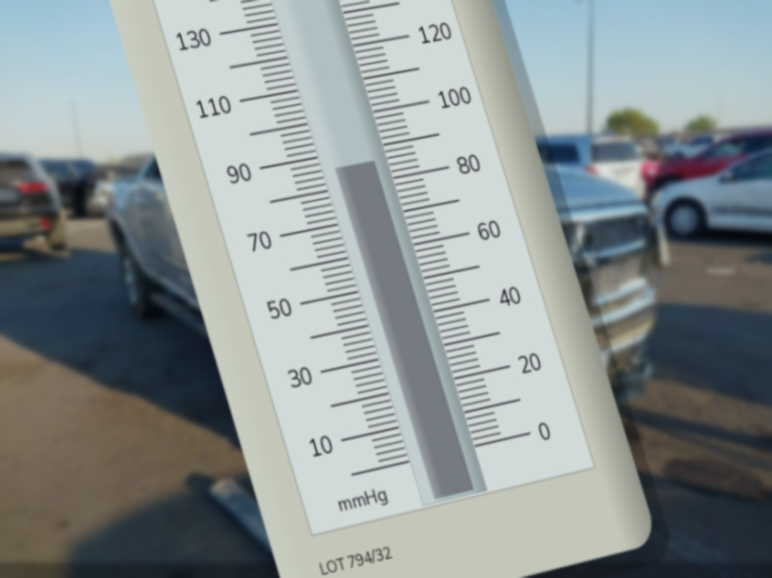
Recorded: 86 mmHg
